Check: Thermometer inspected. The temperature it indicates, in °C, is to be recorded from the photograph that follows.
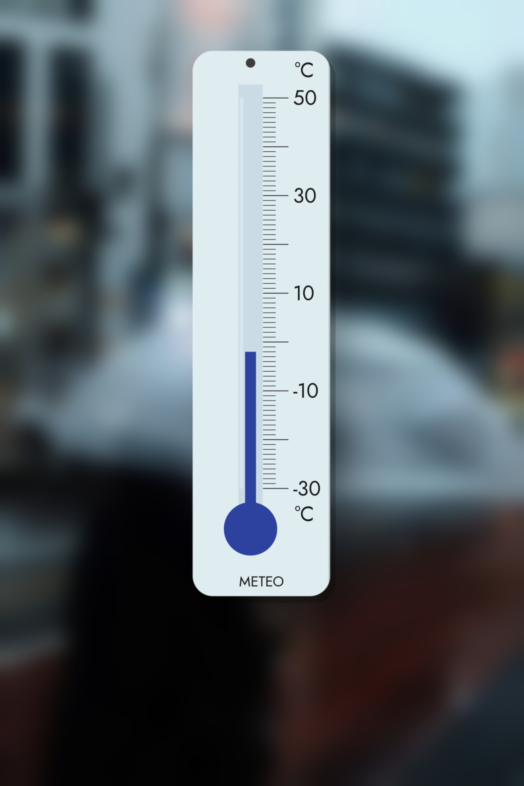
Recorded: -2 °C
